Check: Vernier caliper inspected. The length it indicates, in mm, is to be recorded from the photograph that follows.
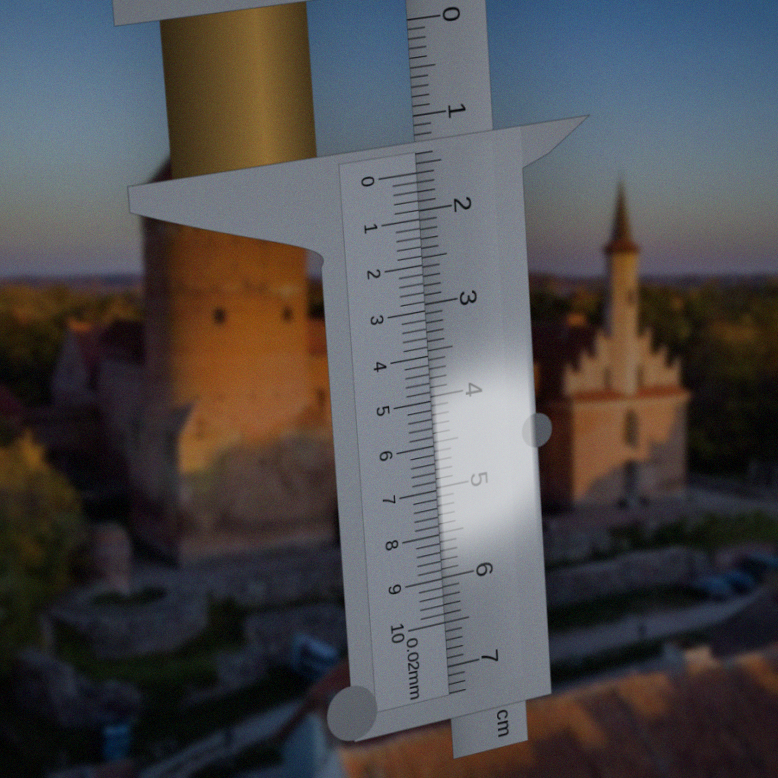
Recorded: 16.0 mm
